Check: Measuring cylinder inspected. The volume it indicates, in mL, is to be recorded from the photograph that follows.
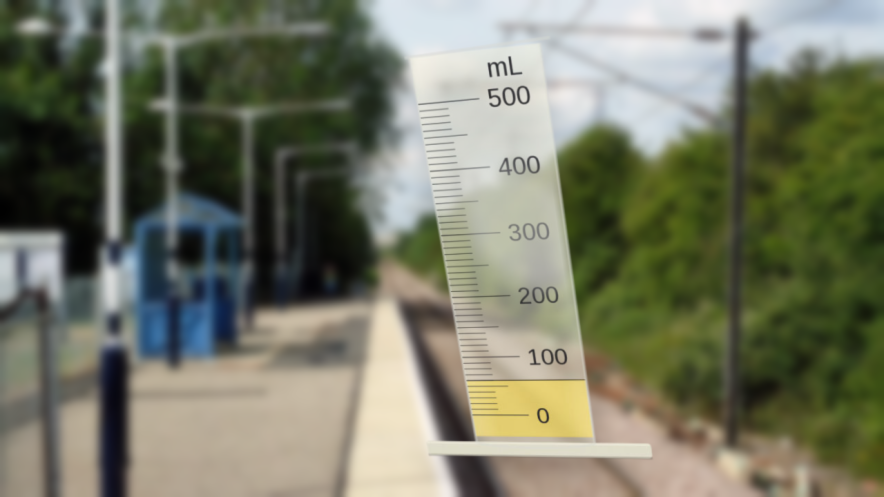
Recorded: 60 mL
